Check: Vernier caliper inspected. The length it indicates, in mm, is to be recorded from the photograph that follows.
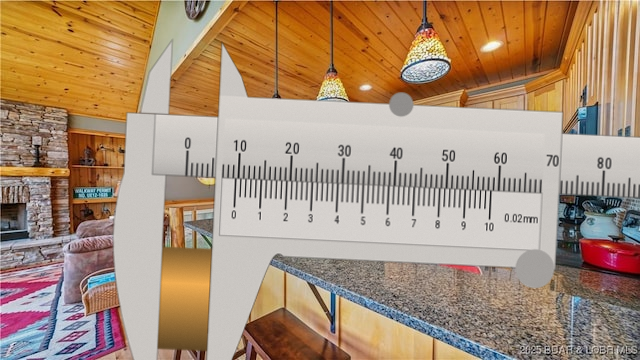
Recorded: 9.5 mm
